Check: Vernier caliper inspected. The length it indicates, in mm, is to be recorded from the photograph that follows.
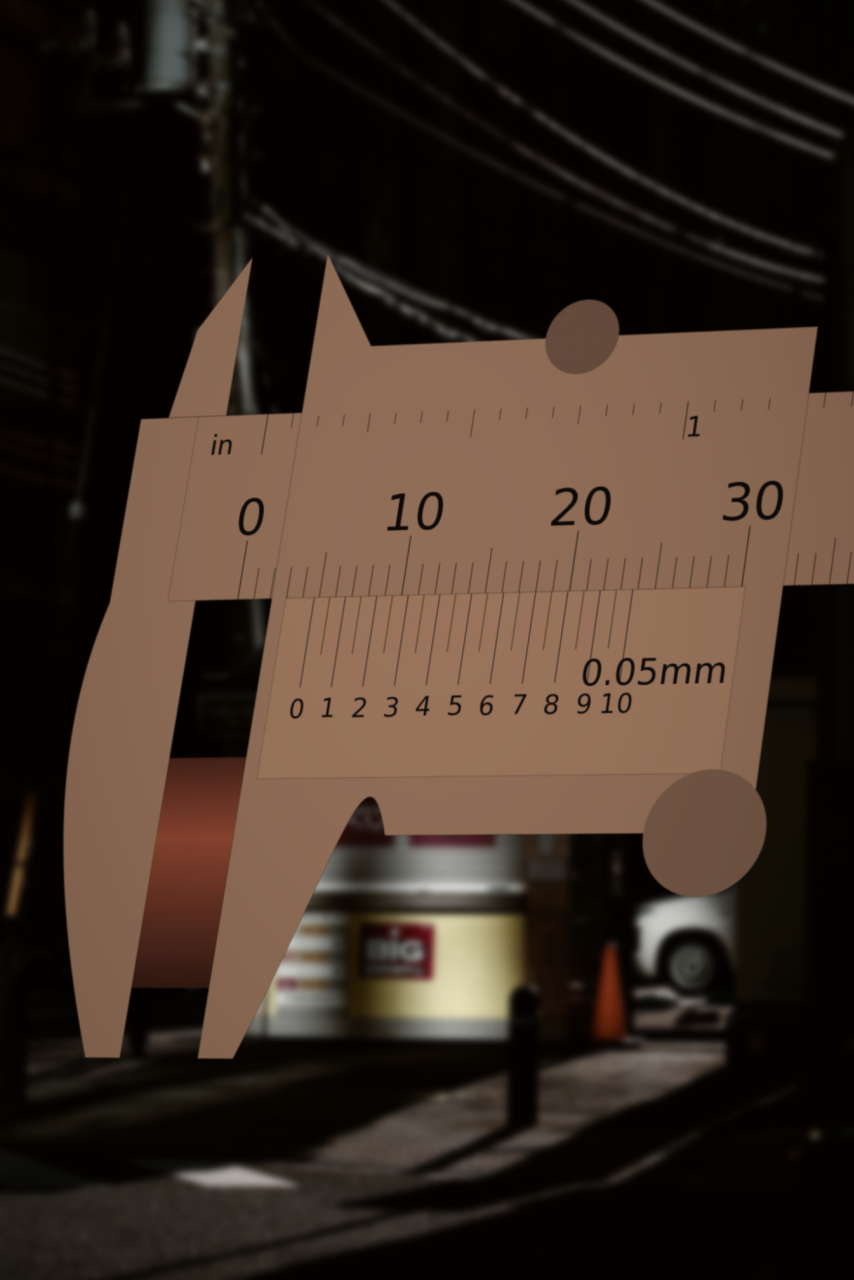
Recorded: 4.7 mm
